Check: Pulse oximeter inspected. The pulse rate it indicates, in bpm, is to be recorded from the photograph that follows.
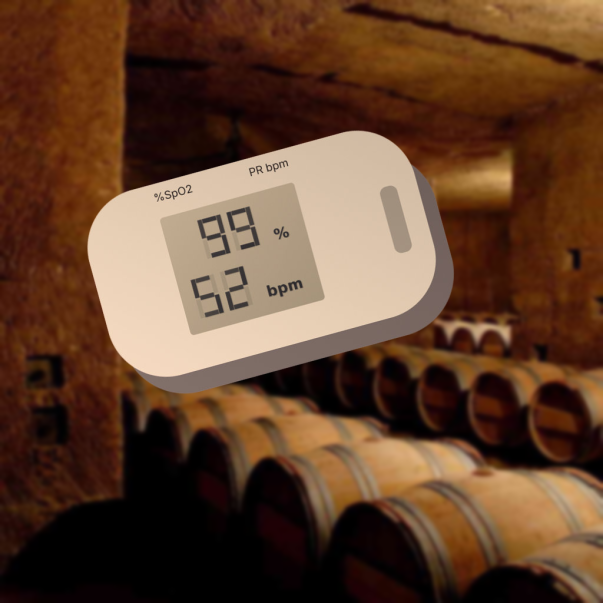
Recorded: 52 bpm
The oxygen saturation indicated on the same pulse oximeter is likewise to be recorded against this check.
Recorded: 99 %
